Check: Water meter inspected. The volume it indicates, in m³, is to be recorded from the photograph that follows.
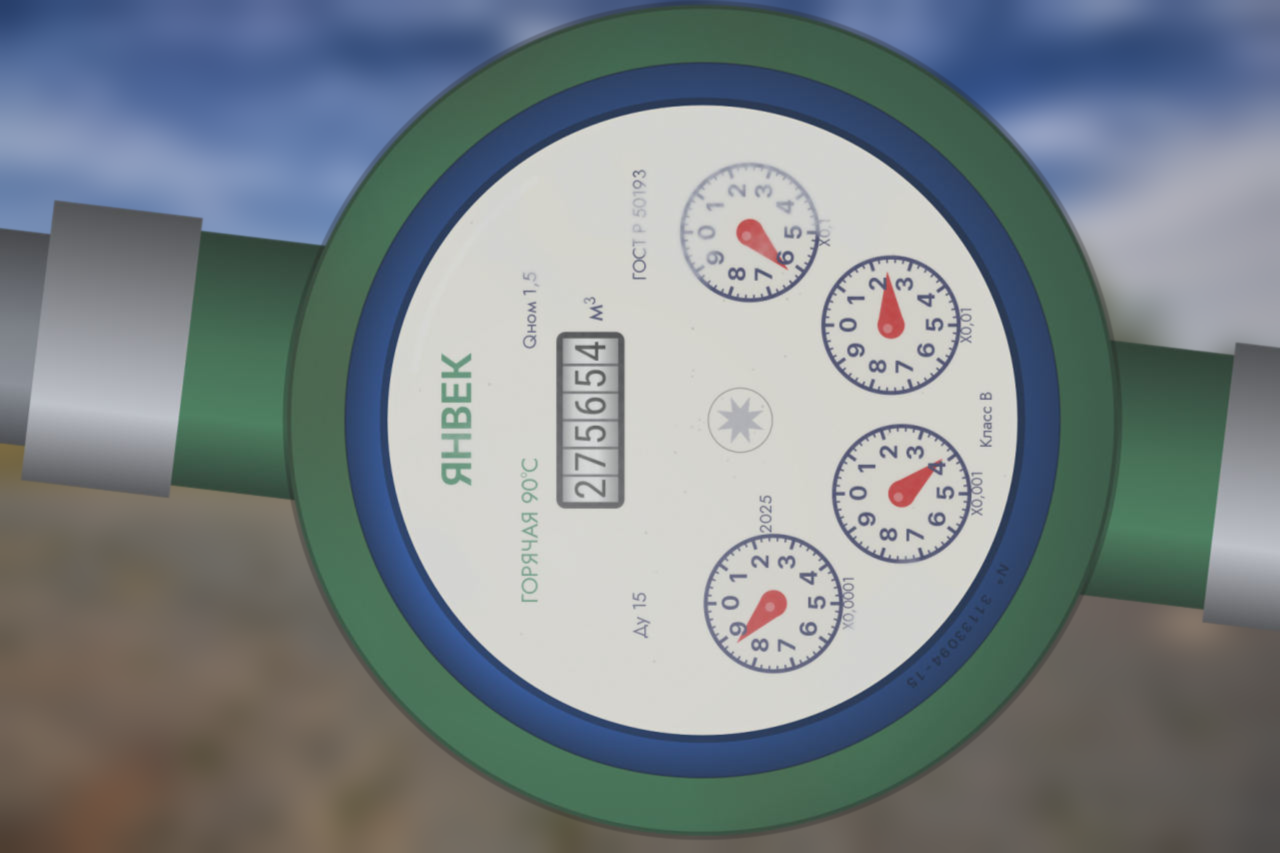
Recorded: 275654.6238 m³
